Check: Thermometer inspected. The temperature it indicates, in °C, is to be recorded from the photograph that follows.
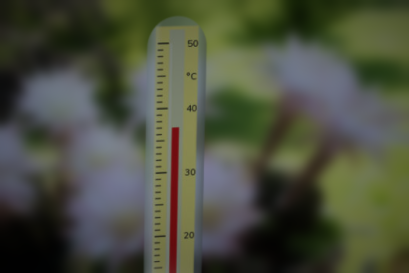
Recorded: 37 °C
